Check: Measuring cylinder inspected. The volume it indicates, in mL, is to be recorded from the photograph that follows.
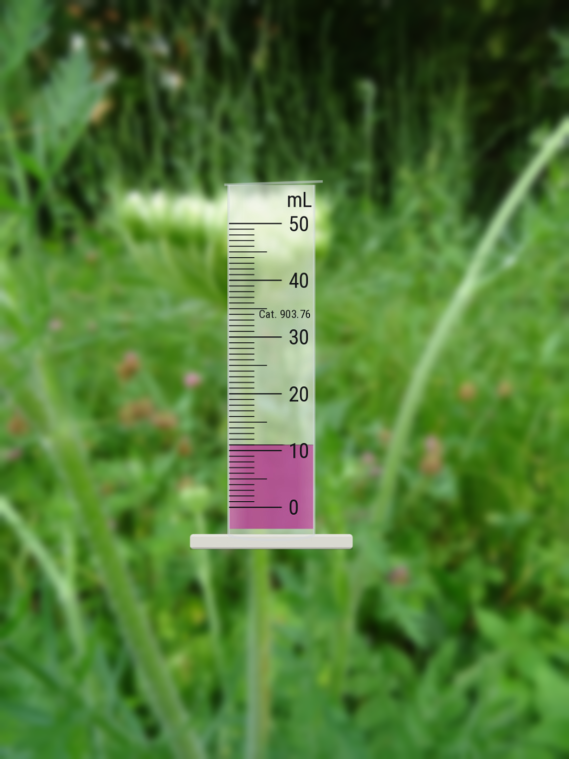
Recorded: 11 mL
